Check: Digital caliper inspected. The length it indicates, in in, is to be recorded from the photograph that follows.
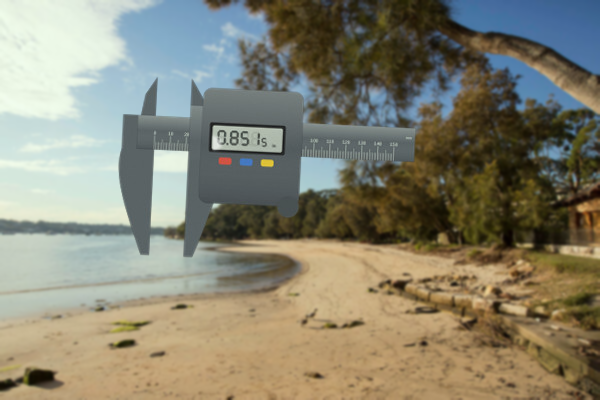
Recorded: 0.8515 in
